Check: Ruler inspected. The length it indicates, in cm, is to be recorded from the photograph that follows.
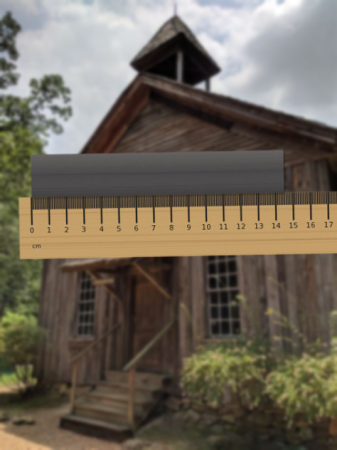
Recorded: 14.5 cm
